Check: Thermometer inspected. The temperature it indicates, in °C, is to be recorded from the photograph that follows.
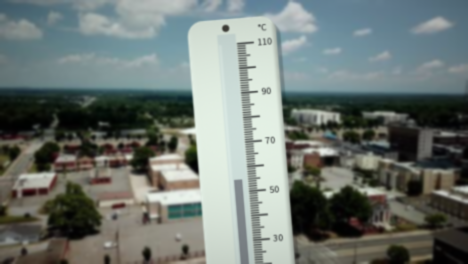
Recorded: 55 °C
